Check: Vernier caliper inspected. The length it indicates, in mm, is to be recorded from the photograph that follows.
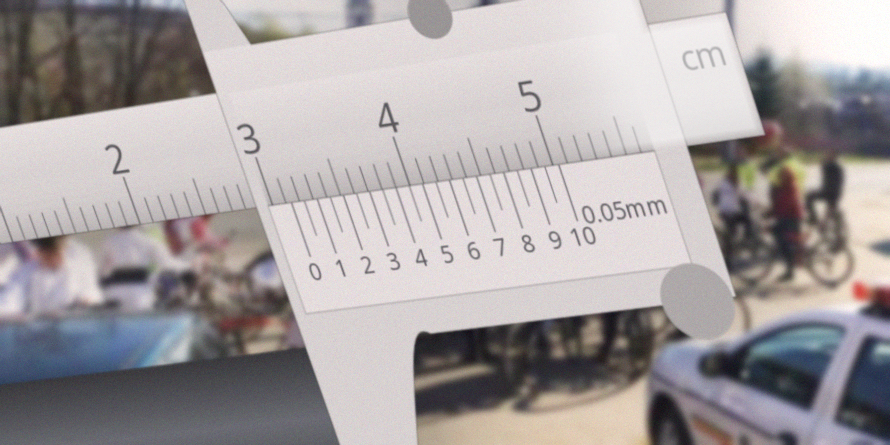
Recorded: 31.4 mm
